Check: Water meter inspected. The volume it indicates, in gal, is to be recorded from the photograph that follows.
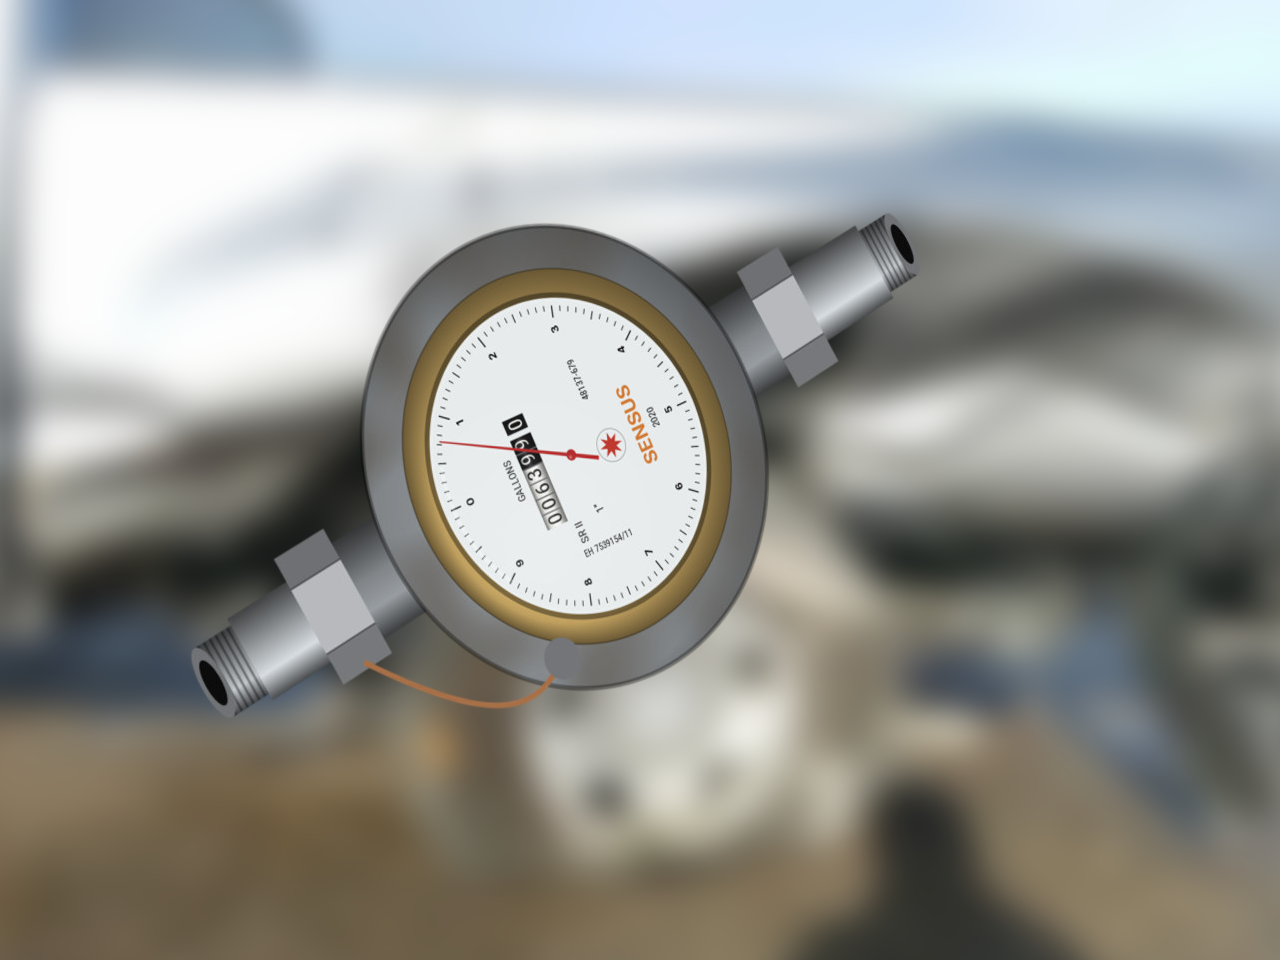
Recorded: 63990.7 gal
